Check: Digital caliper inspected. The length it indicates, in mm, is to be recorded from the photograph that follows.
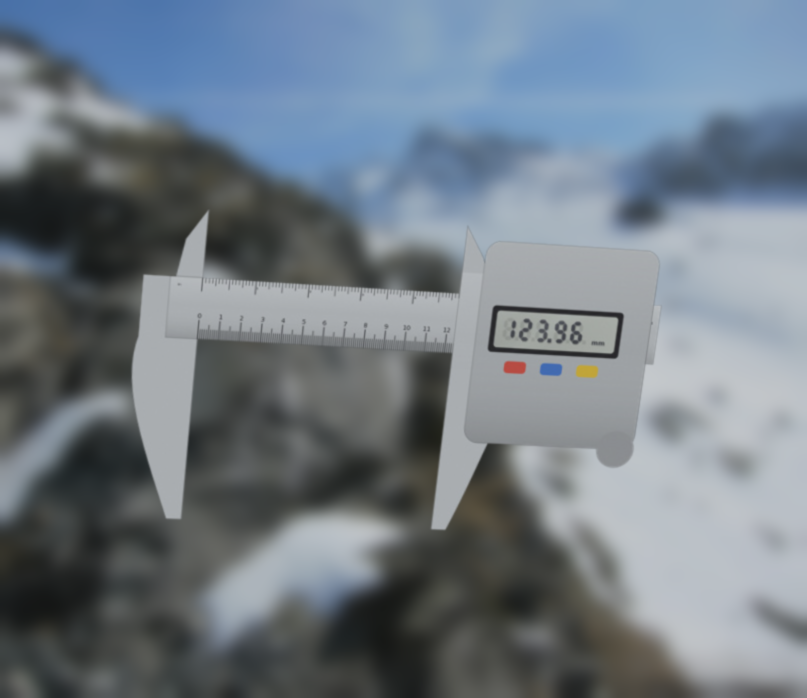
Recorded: 123.96 mm
